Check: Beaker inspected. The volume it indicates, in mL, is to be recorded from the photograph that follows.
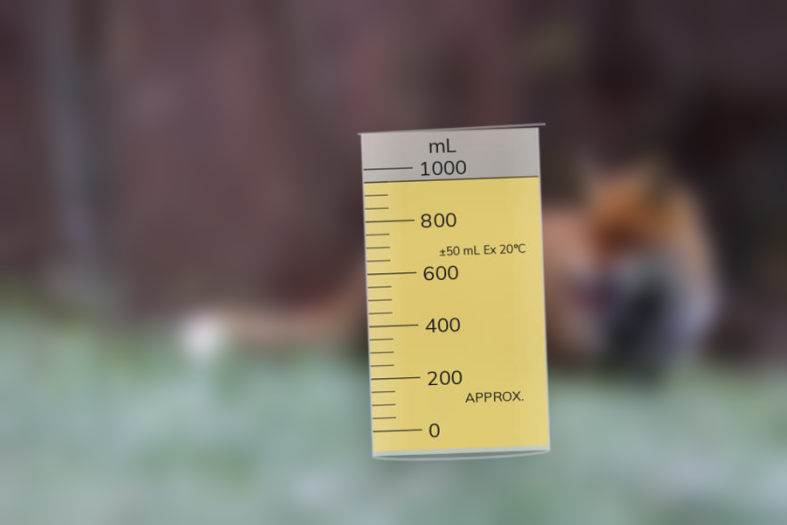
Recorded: 950 mL
